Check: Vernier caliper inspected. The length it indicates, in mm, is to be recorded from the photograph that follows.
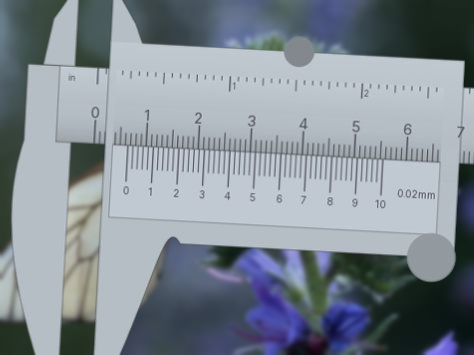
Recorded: 6.5 mm
